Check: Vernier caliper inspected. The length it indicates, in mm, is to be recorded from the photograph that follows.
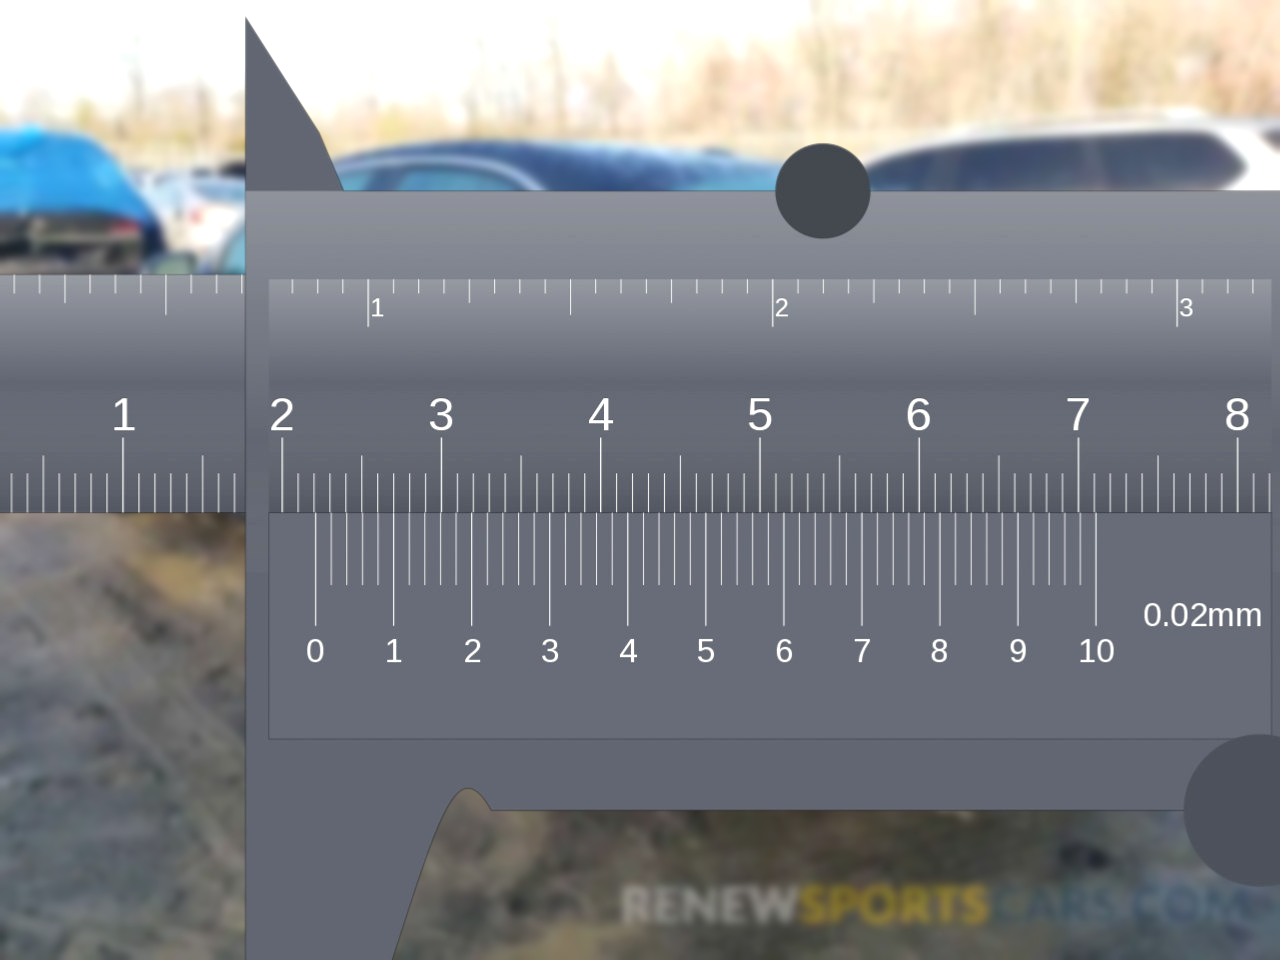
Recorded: 22.1 mm
